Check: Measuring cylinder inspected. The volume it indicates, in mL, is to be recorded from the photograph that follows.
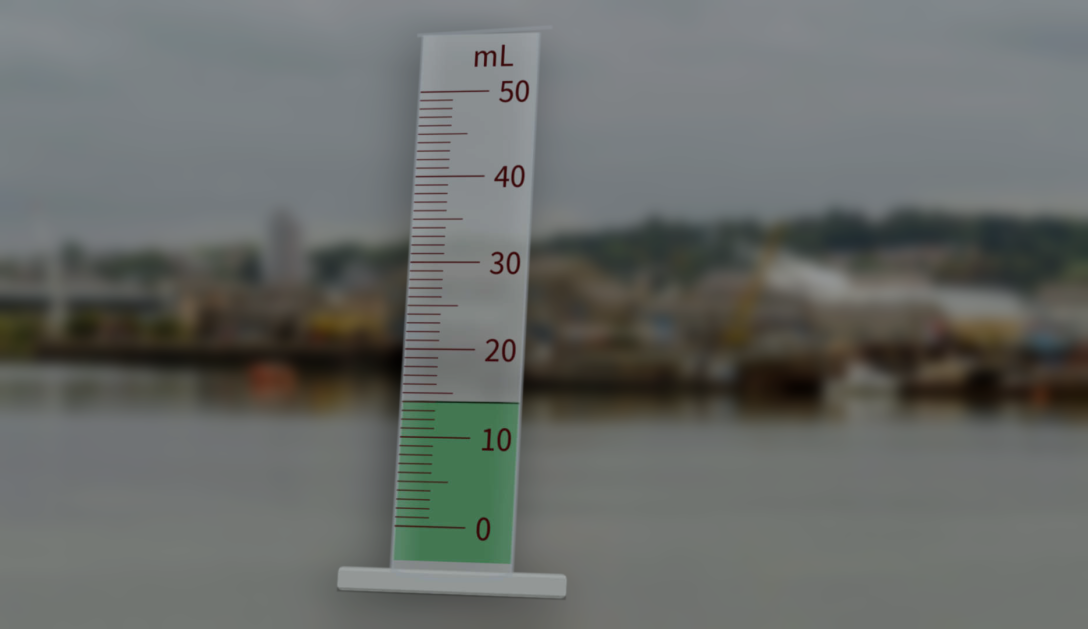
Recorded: 14 mL
